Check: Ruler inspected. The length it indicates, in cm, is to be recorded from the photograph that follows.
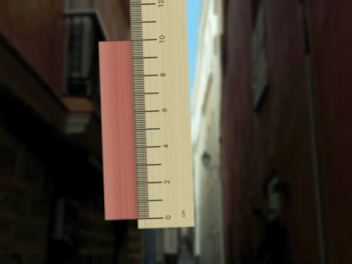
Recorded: 10 cm
